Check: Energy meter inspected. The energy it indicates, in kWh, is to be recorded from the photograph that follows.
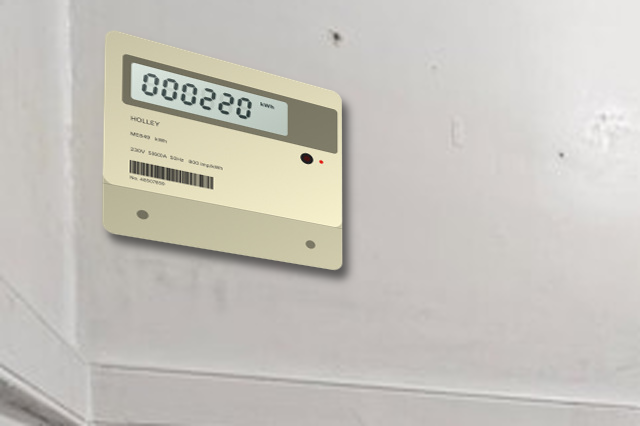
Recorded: 220 kWh
